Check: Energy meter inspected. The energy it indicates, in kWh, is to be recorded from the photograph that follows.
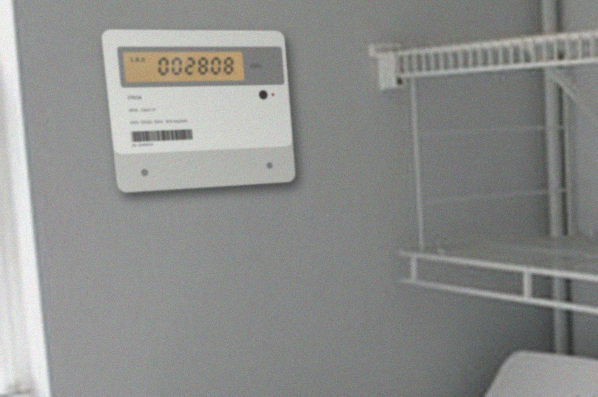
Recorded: 2808 kWh
